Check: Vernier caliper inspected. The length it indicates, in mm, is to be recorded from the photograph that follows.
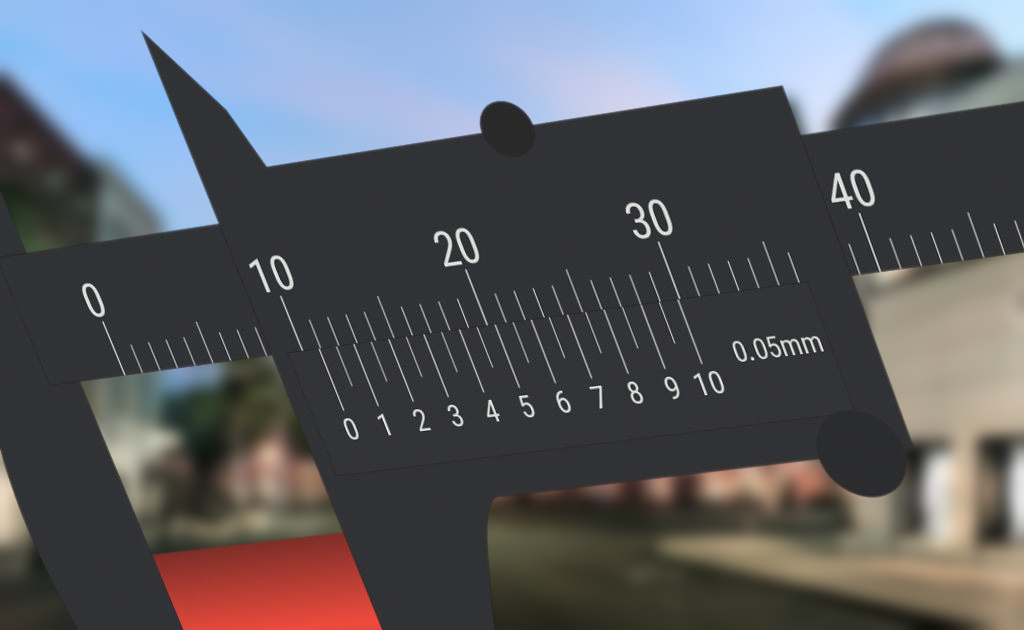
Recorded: 10.9 mm
